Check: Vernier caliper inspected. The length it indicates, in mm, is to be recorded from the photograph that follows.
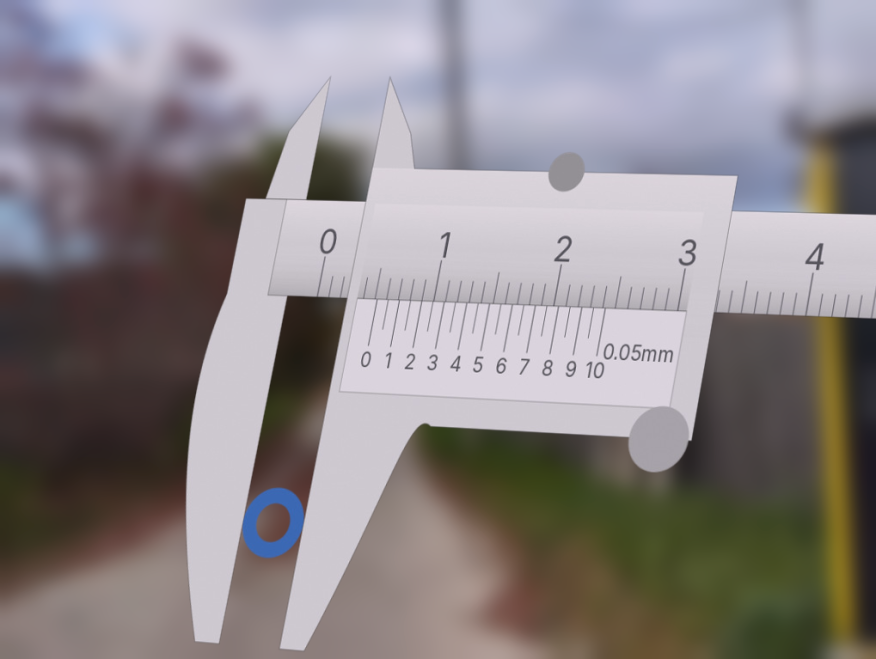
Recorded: 5.2 mm
